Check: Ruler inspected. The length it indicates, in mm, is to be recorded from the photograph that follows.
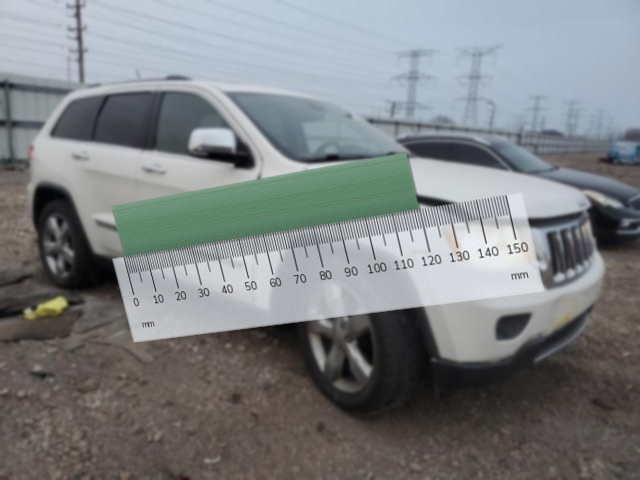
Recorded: 120 mm
